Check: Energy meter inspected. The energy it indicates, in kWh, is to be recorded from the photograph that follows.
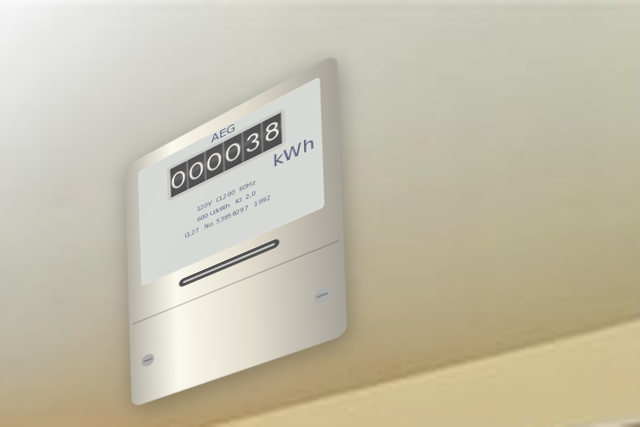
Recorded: 38 kWh
